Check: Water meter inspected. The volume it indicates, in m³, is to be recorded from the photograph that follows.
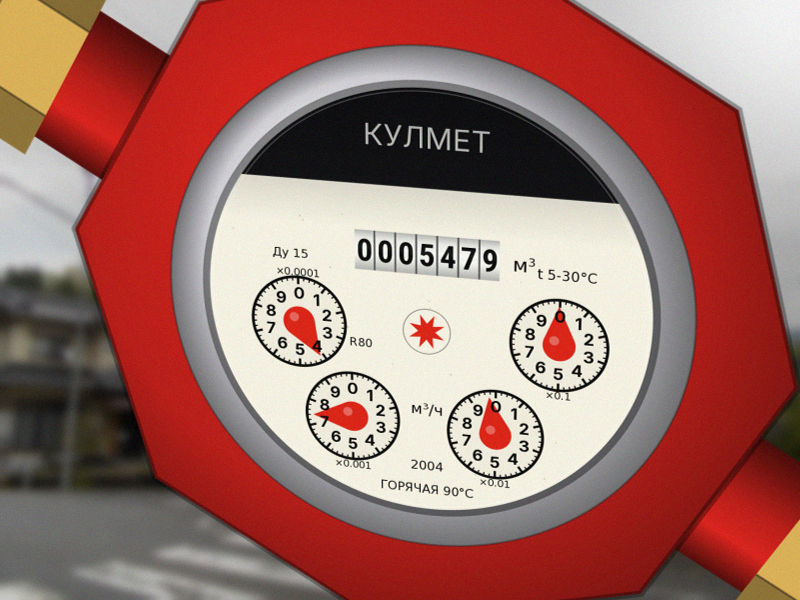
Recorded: 5478.9974 m³
